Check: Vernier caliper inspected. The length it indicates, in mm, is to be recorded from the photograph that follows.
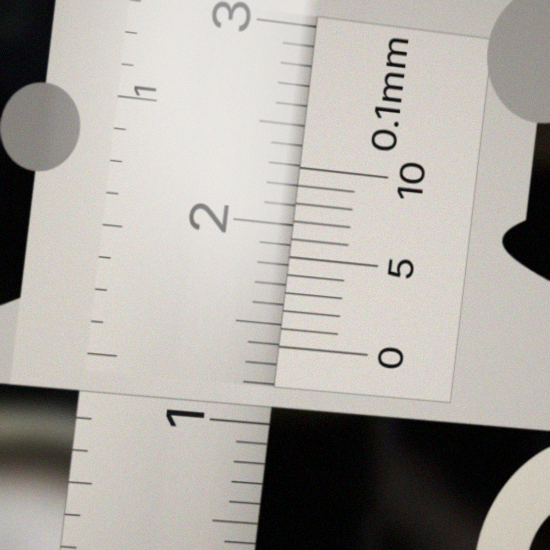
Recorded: 13.9 mm
